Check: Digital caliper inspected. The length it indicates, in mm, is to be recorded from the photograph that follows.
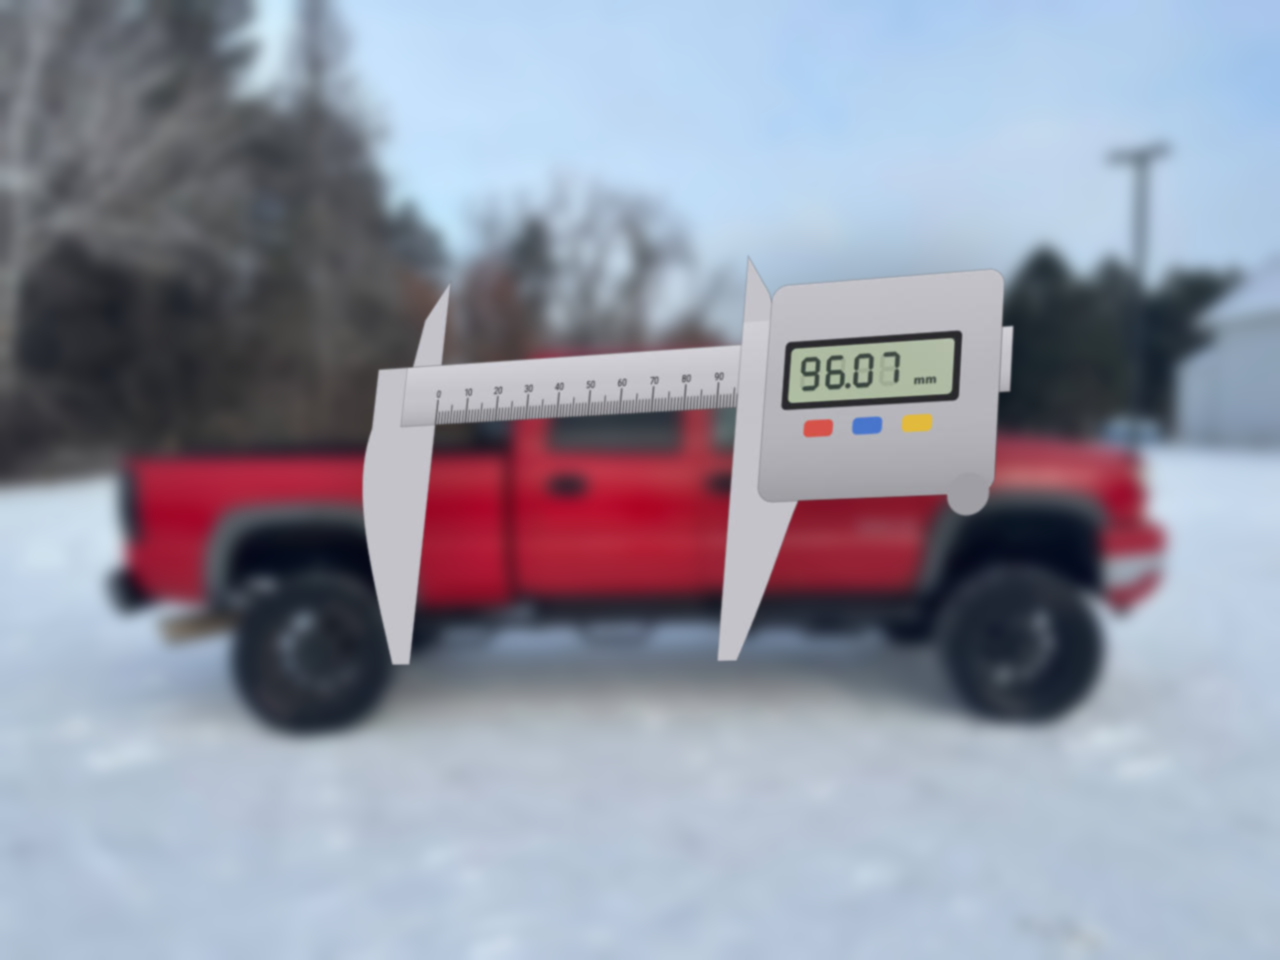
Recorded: 96.07 mm
